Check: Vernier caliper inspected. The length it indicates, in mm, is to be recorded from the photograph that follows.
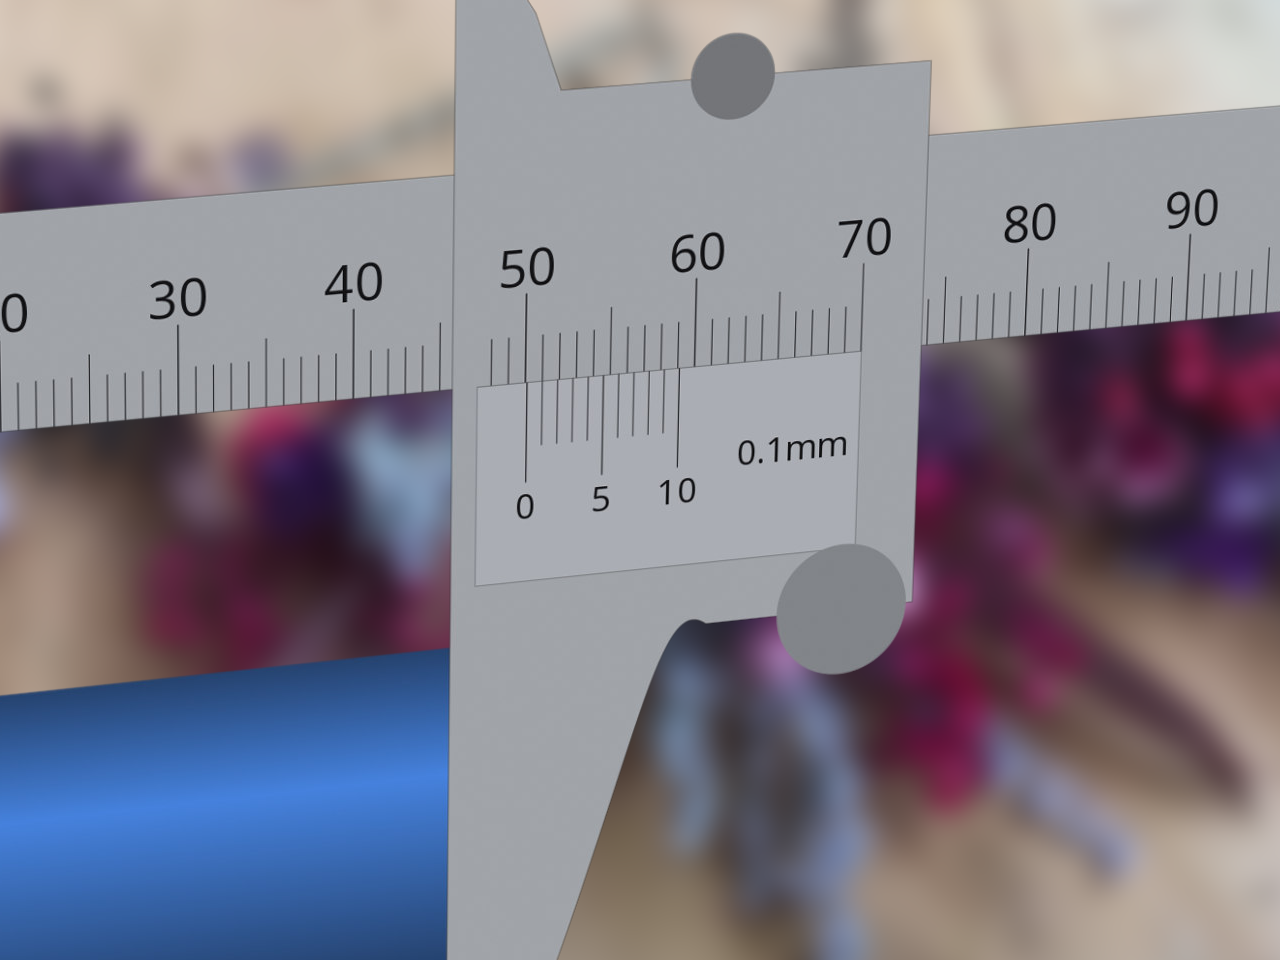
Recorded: 50.1 mm
